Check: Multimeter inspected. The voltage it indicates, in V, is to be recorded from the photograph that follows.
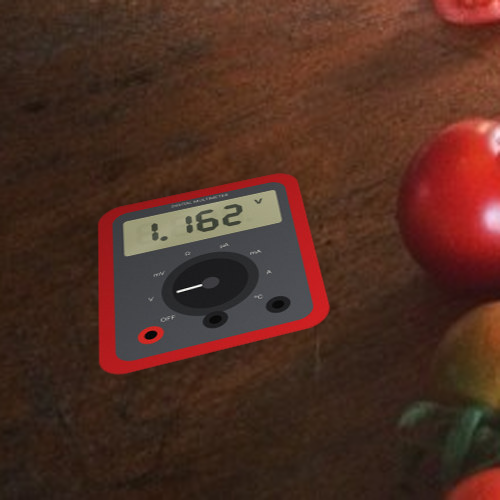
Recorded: 1.162 V
